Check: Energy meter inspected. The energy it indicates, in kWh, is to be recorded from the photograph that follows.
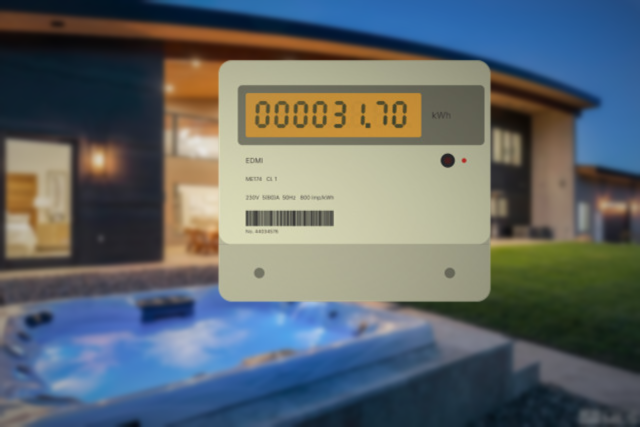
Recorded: 31.70 kWh
